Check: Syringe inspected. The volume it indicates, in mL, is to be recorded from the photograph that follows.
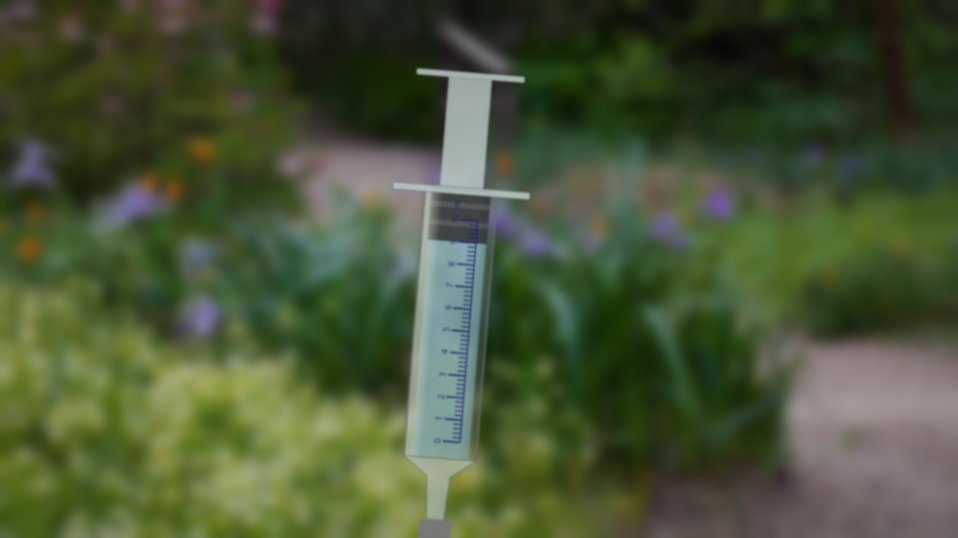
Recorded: 9 mL
